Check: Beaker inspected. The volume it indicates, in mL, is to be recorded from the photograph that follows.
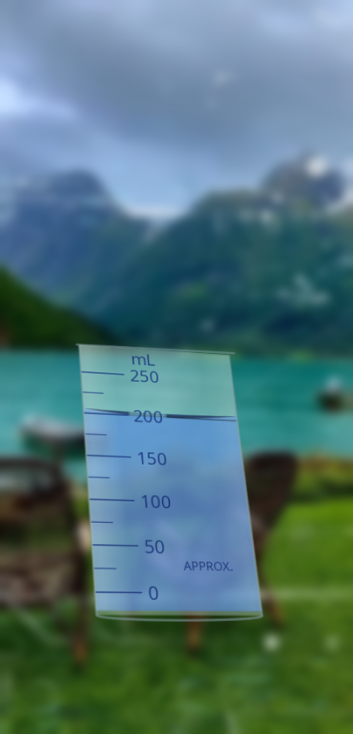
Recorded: 200 mL
